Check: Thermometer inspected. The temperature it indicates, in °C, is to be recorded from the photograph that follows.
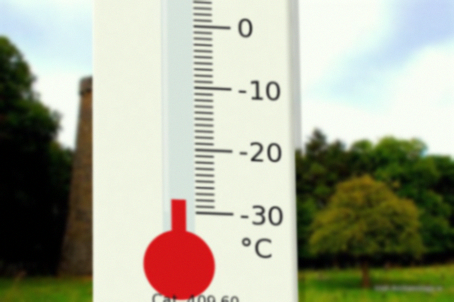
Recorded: -28 °C
